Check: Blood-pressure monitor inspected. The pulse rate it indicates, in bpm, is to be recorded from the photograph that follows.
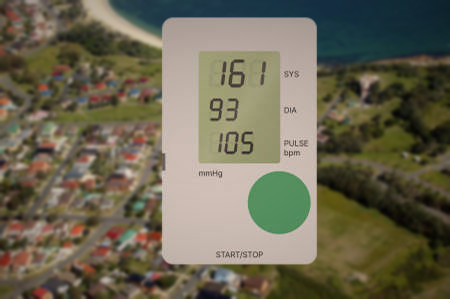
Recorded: 105 bpm
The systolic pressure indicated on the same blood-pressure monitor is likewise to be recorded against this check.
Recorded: 161 mmHg
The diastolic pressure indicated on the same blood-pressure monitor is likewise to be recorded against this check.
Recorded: 93 mmHg
